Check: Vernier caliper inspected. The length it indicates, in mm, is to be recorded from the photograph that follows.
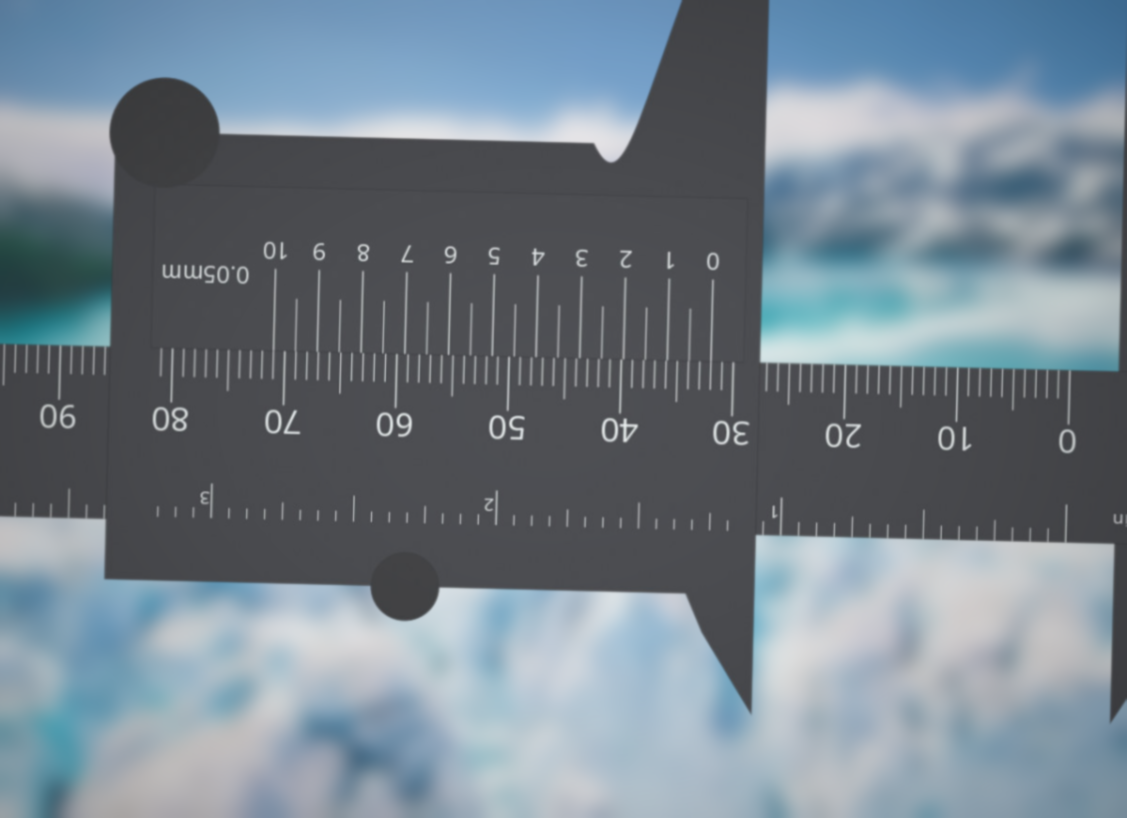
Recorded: 32.0 mm
